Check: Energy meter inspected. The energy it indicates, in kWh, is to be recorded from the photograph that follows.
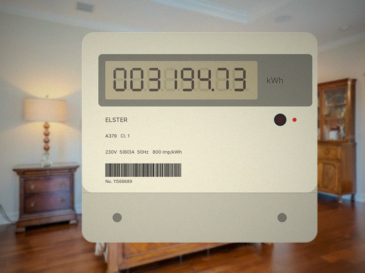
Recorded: 3194.73 kWh
